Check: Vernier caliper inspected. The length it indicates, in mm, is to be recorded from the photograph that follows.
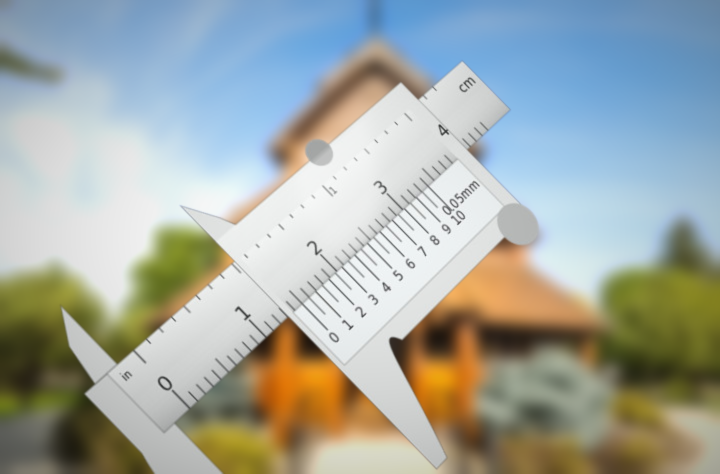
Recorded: 15.0 mm
